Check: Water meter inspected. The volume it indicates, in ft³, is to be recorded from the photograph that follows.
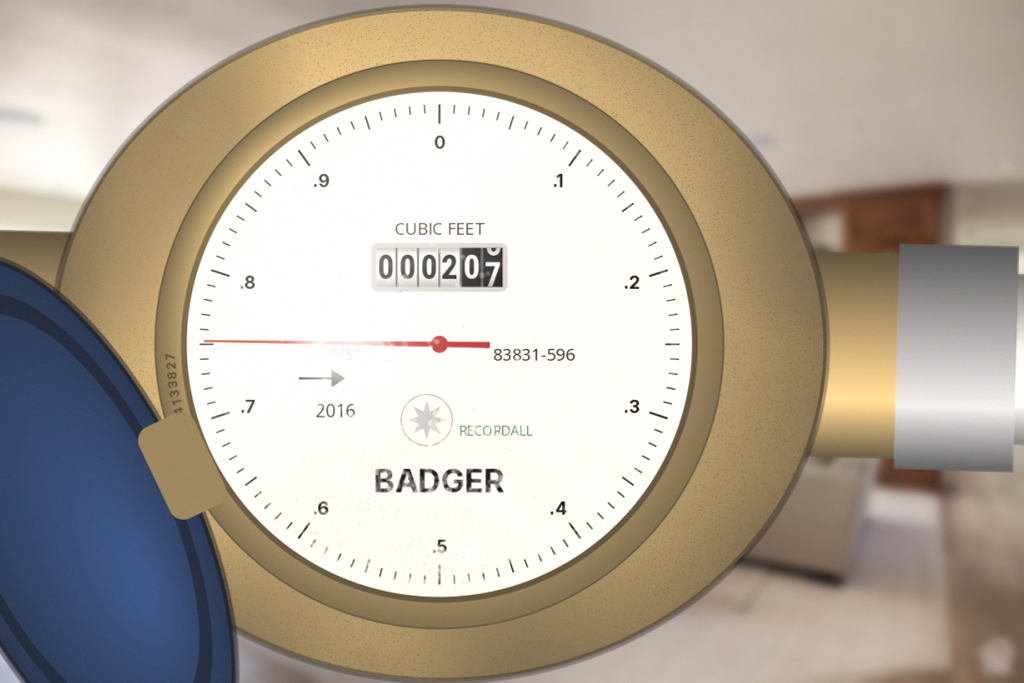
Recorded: 206.75 ft³
